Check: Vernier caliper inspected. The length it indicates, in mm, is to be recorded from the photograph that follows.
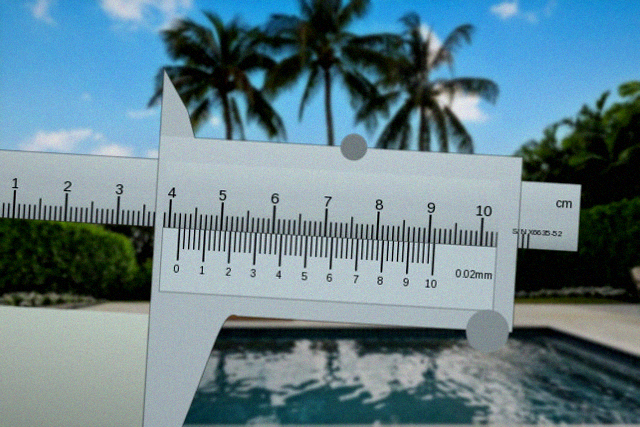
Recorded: 42.0 mm
